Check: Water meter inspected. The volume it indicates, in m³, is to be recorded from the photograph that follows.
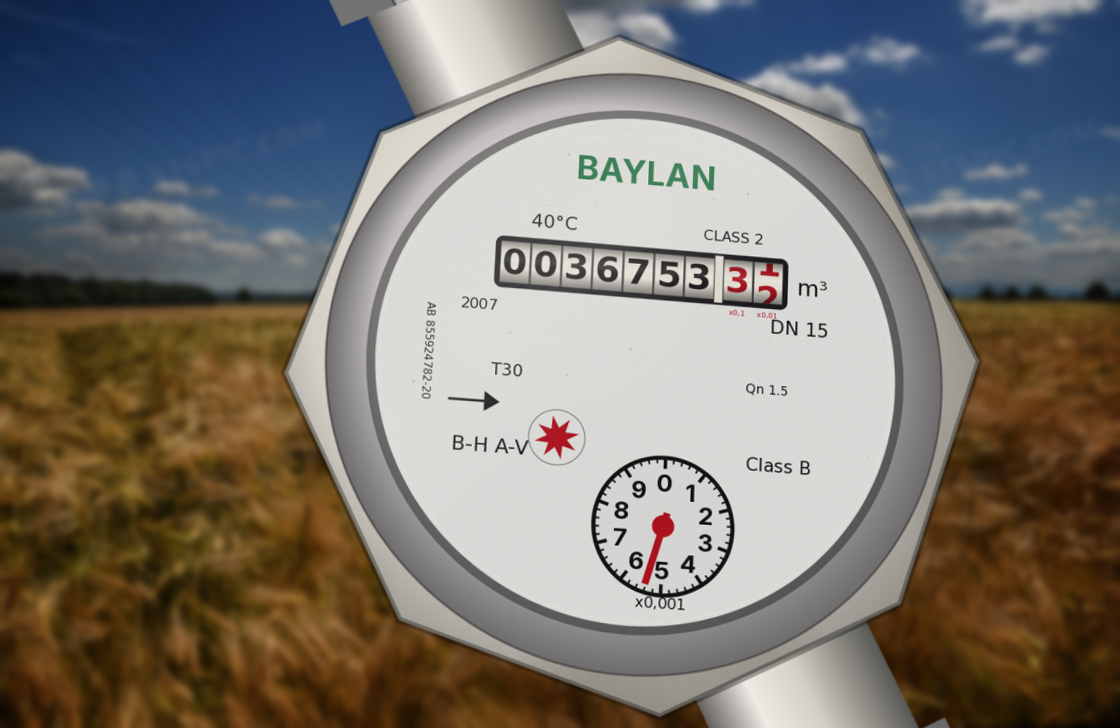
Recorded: 36753.315 m³
